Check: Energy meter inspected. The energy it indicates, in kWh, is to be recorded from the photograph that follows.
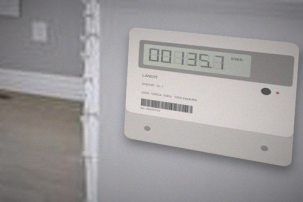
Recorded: 135.7 kWh
